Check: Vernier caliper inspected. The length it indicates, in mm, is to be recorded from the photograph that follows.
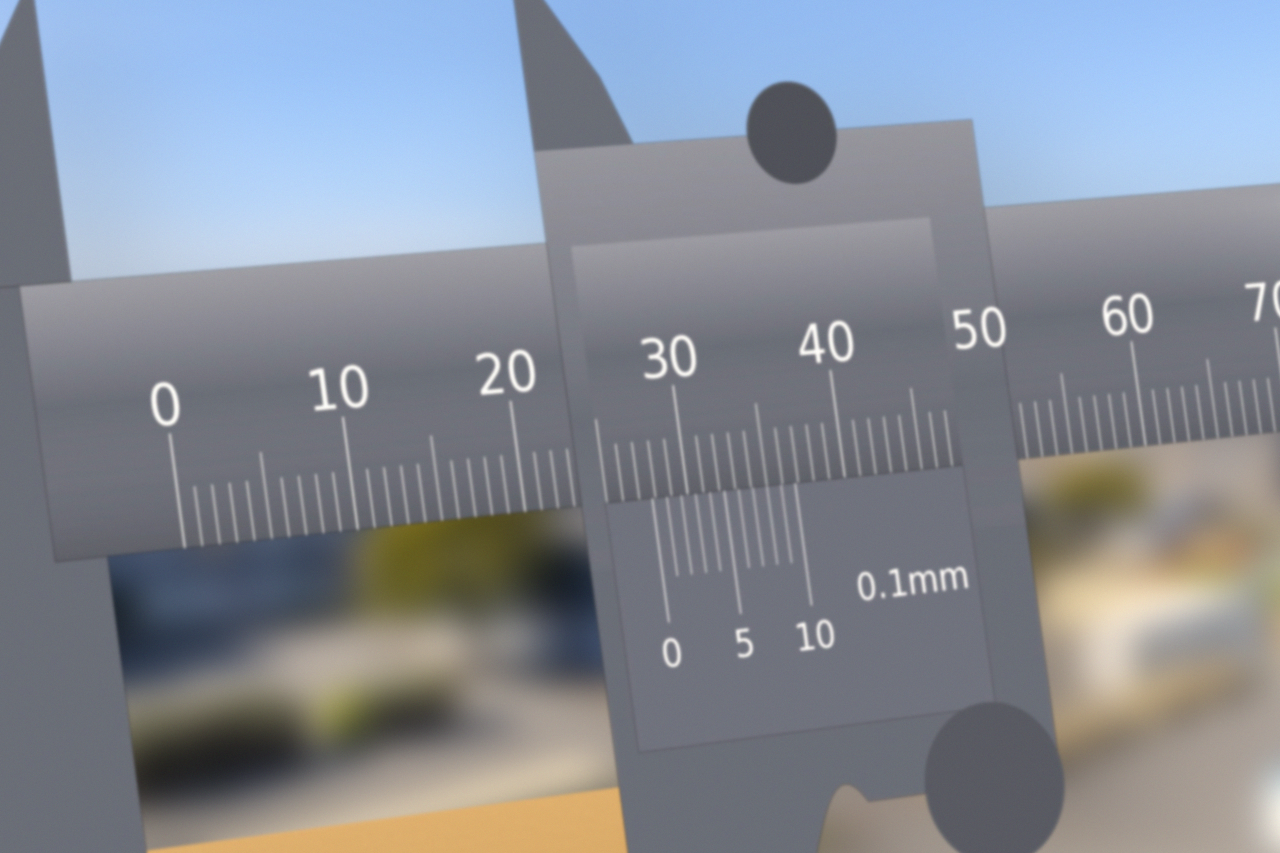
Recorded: 27.8 mm
